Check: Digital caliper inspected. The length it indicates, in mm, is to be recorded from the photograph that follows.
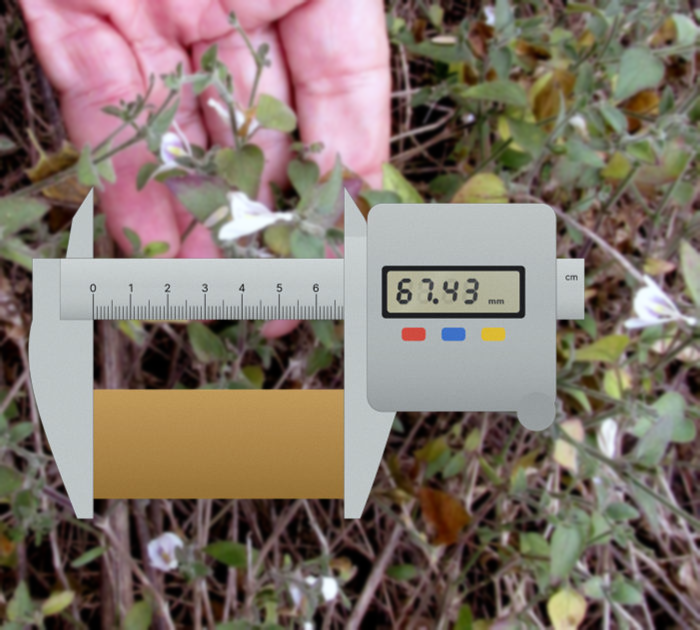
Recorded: 67.43 mm
